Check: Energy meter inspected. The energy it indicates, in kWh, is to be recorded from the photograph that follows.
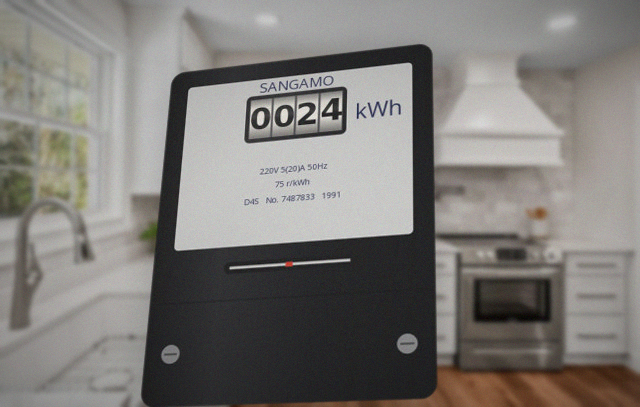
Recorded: 24 kWh
